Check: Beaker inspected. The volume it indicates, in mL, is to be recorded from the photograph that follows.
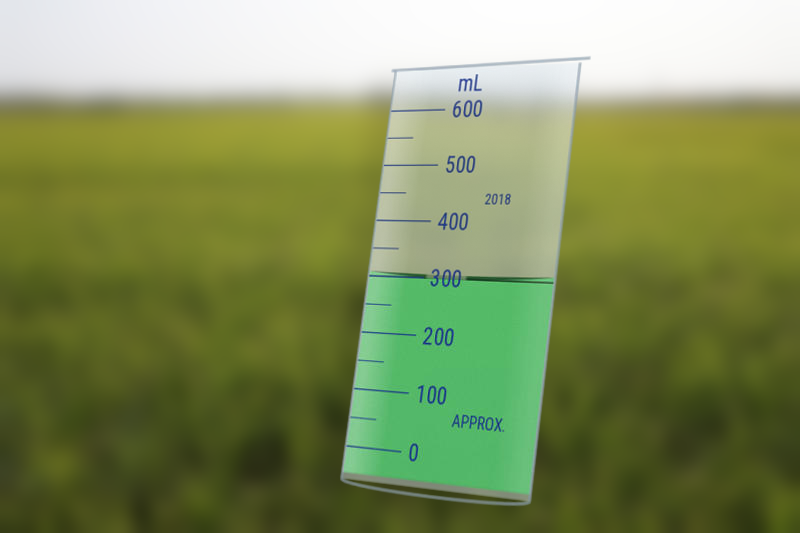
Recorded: 300 mL
